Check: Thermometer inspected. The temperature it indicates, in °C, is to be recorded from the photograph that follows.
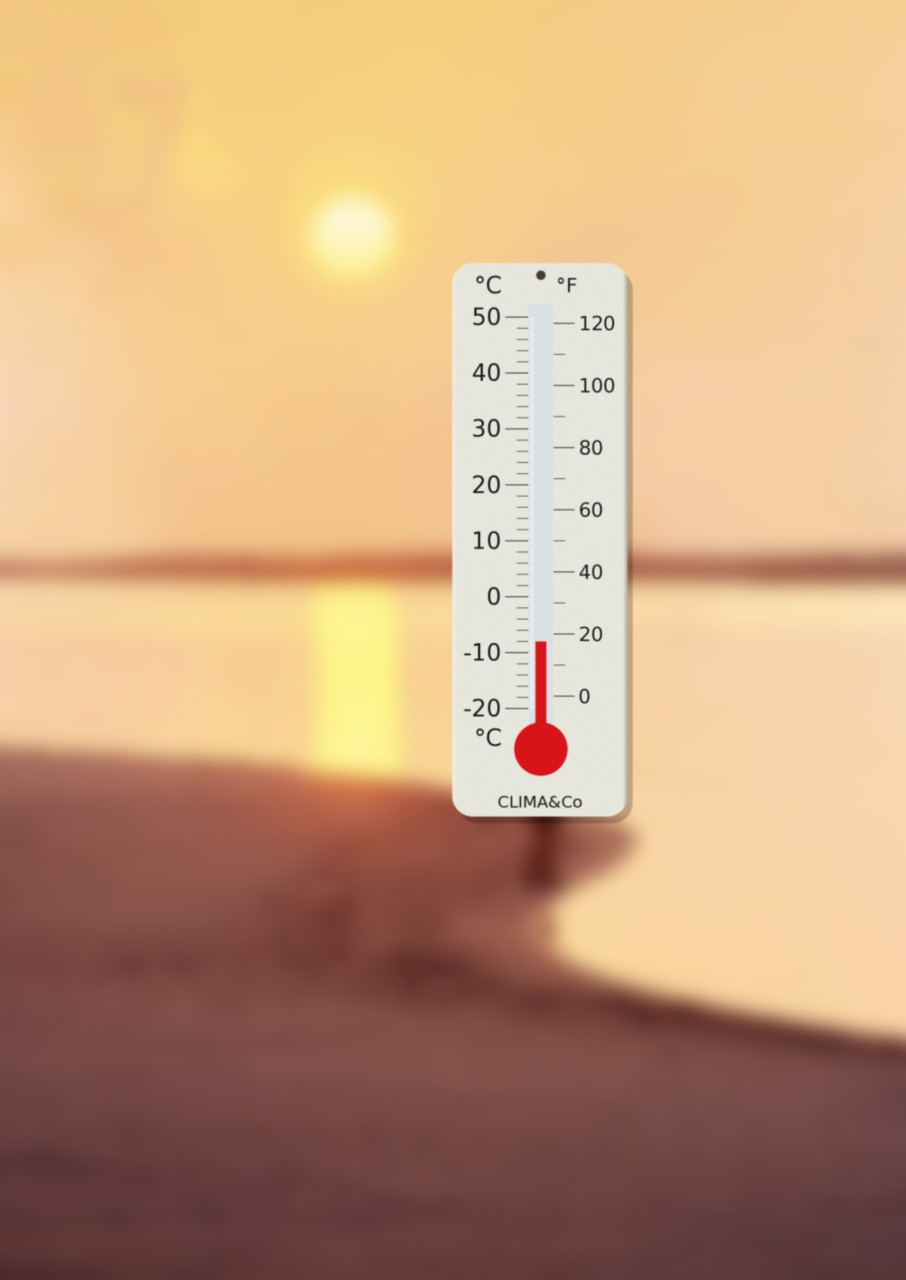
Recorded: -8 °C
